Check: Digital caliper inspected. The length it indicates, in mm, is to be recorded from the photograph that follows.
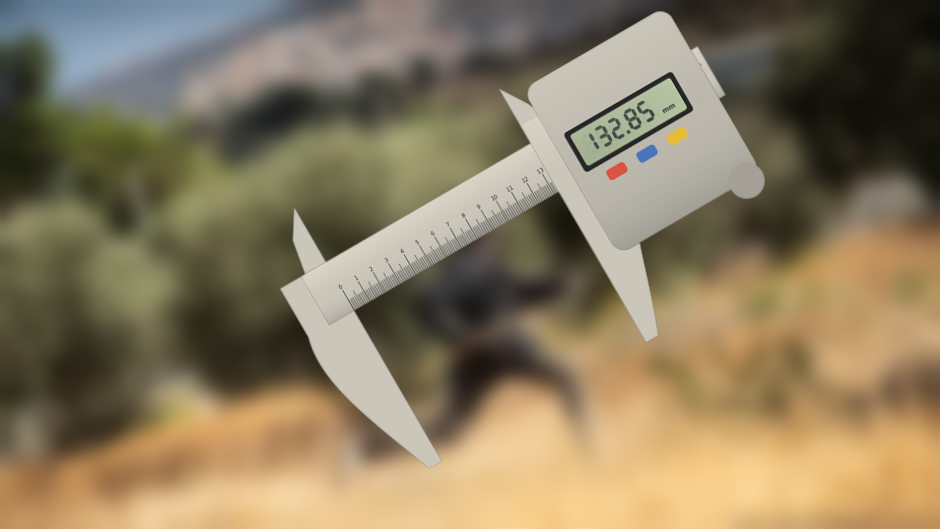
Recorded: 132.85 mm
